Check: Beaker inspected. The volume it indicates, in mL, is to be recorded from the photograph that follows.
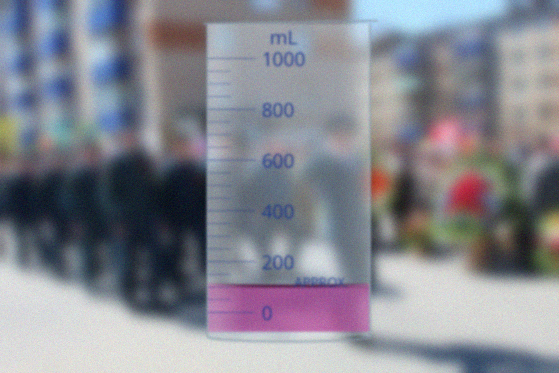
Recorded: 100 mL
